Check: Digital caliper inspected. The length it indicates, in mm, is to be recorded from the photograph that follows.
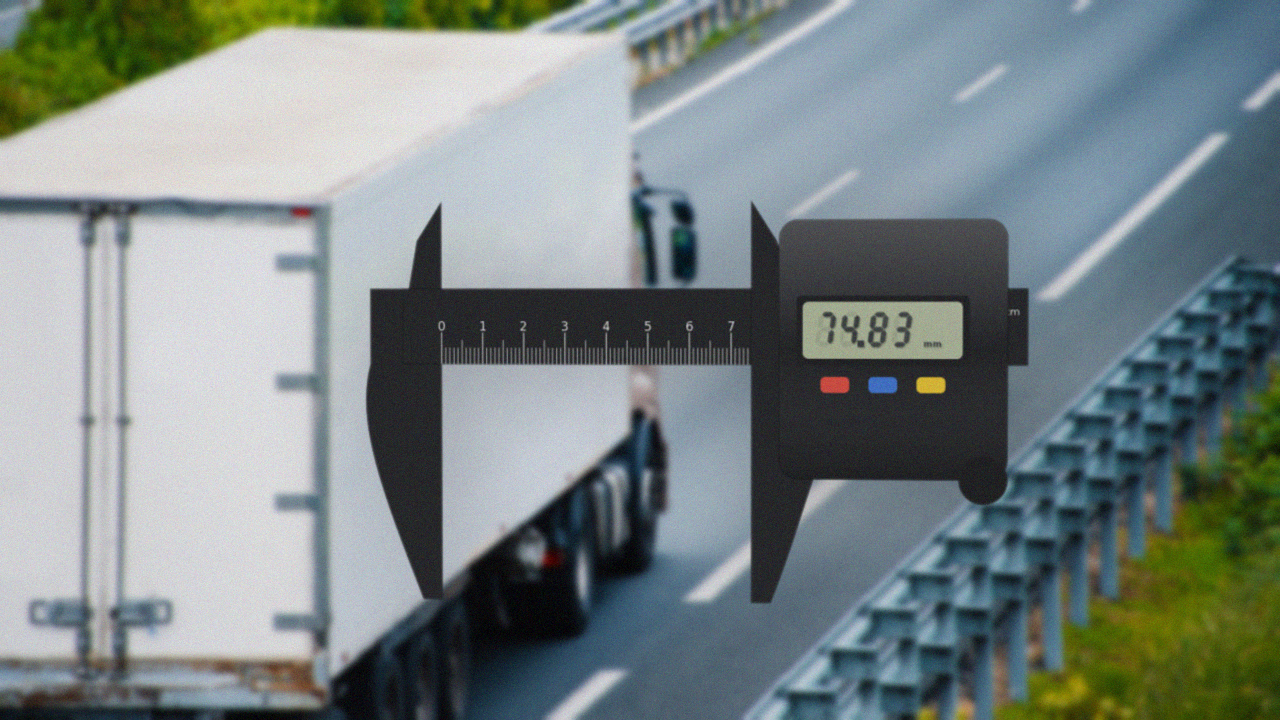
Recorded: 74.83 mm
